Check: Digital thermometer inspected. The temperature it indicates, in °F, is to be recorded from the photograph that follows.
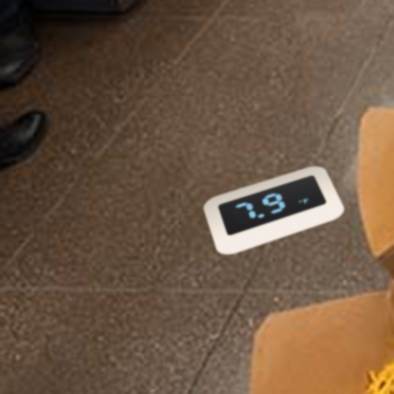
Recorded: 7.9 °F
